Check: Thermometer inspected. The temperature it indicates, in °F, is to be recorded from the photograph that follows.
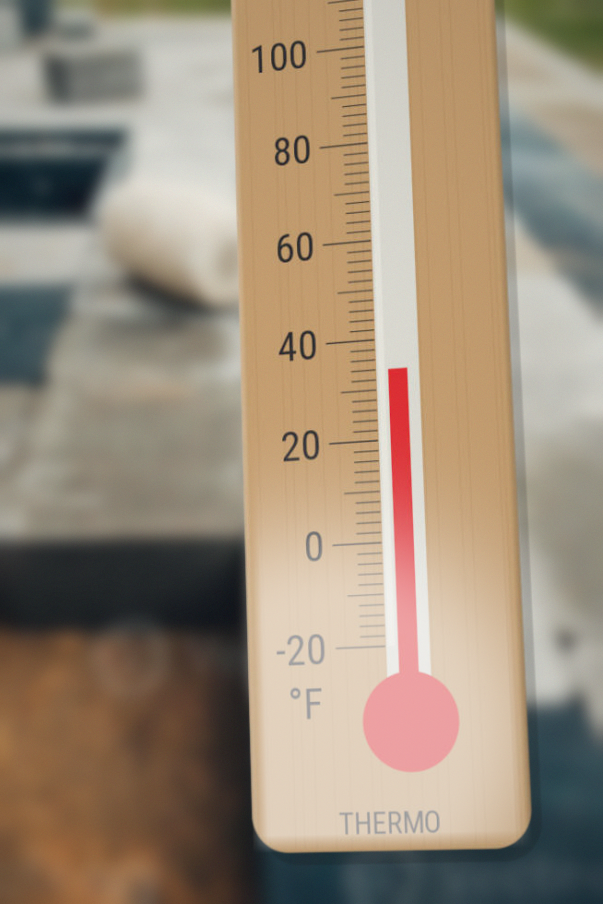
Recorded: 34 °F
